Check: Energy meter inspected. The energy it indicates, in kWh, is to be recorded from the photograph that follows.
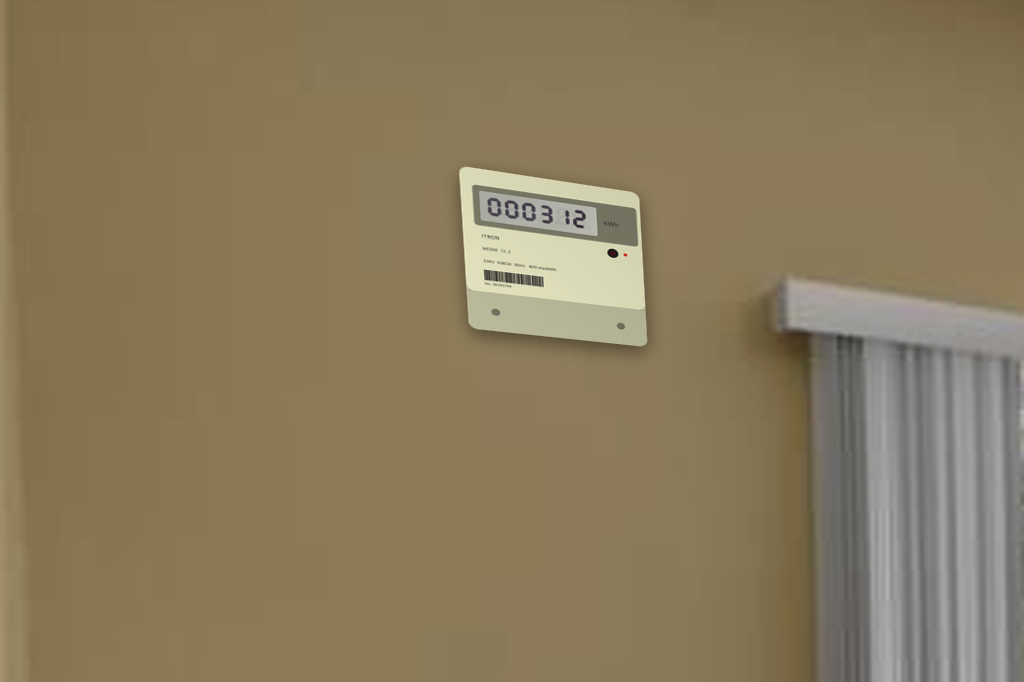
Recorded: 312 kWh
